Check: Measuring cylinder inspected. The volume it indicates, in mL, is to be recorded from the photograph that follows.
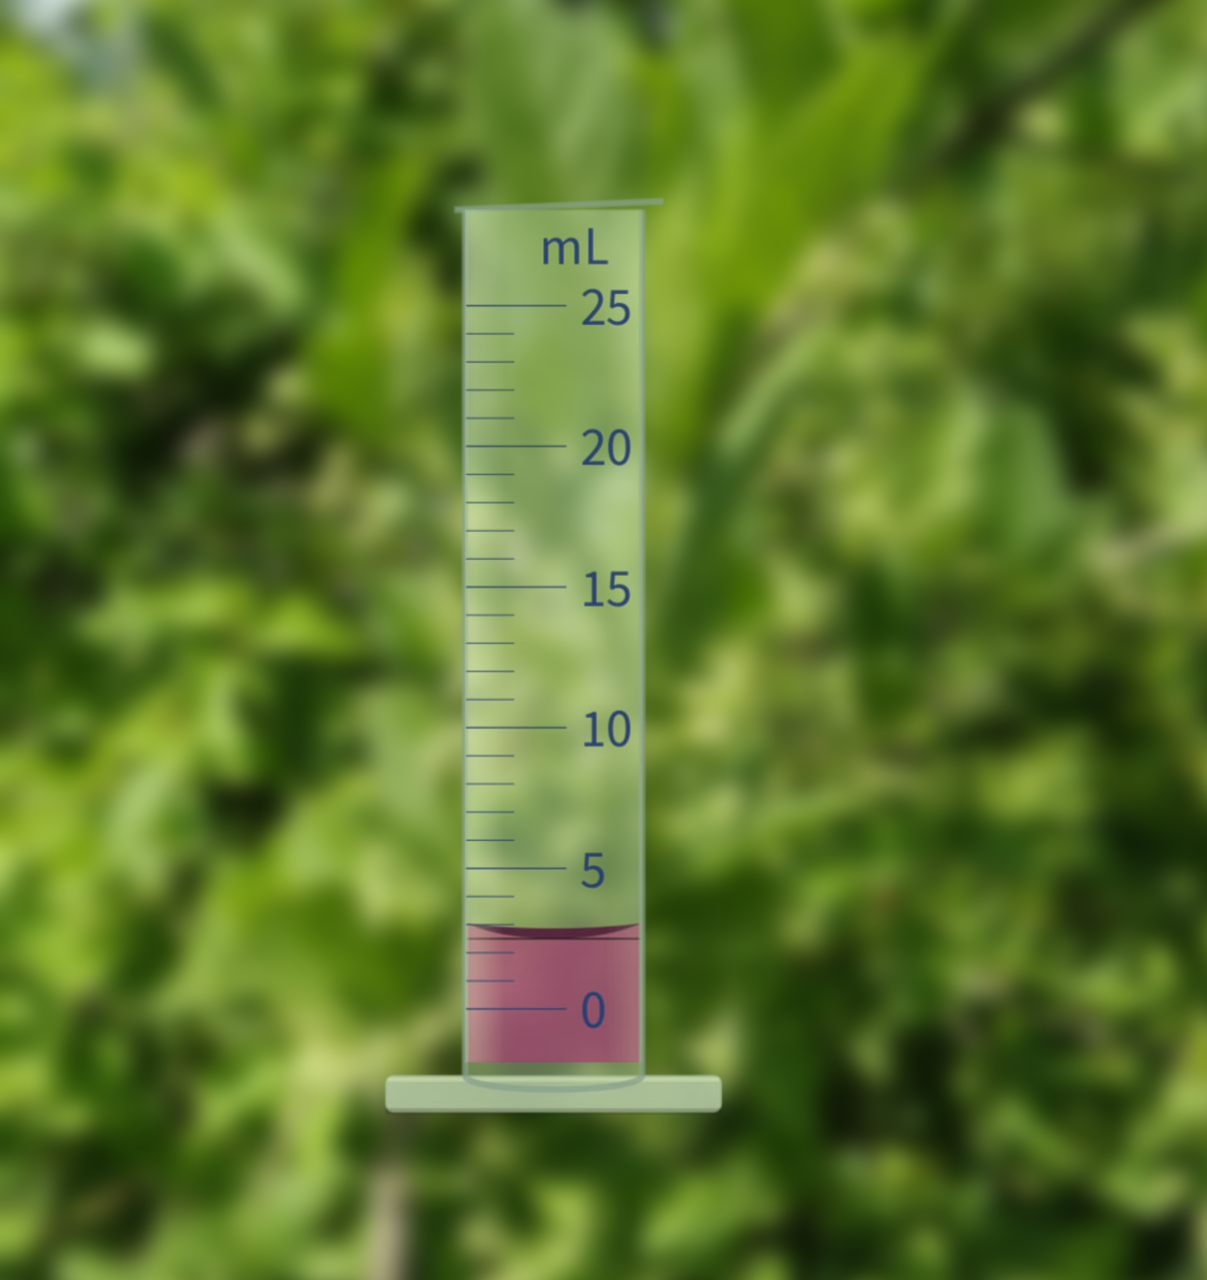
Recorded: 2.5 mL
